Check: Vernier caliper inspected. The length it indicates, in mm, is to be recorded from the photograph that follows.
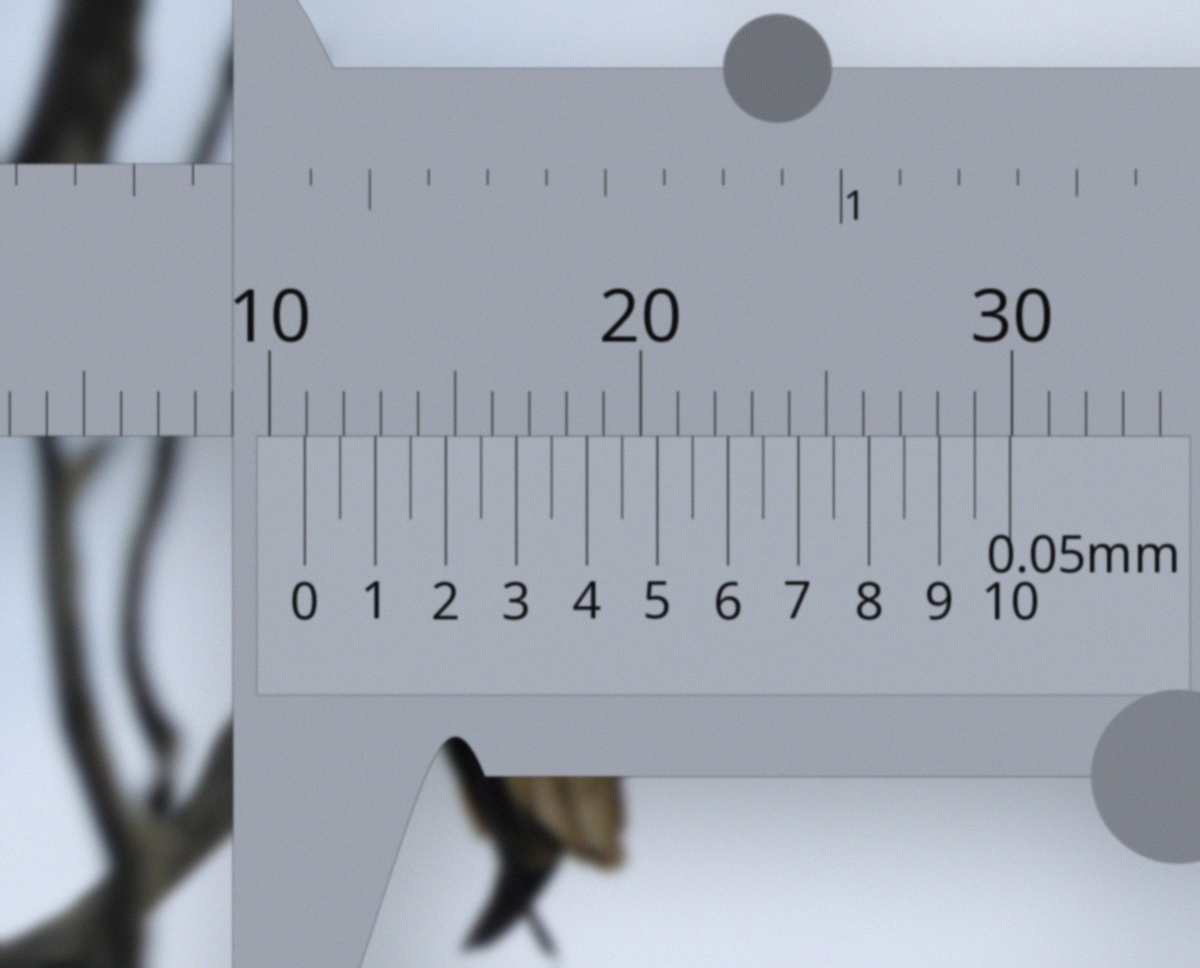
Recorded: 10.95 mm
